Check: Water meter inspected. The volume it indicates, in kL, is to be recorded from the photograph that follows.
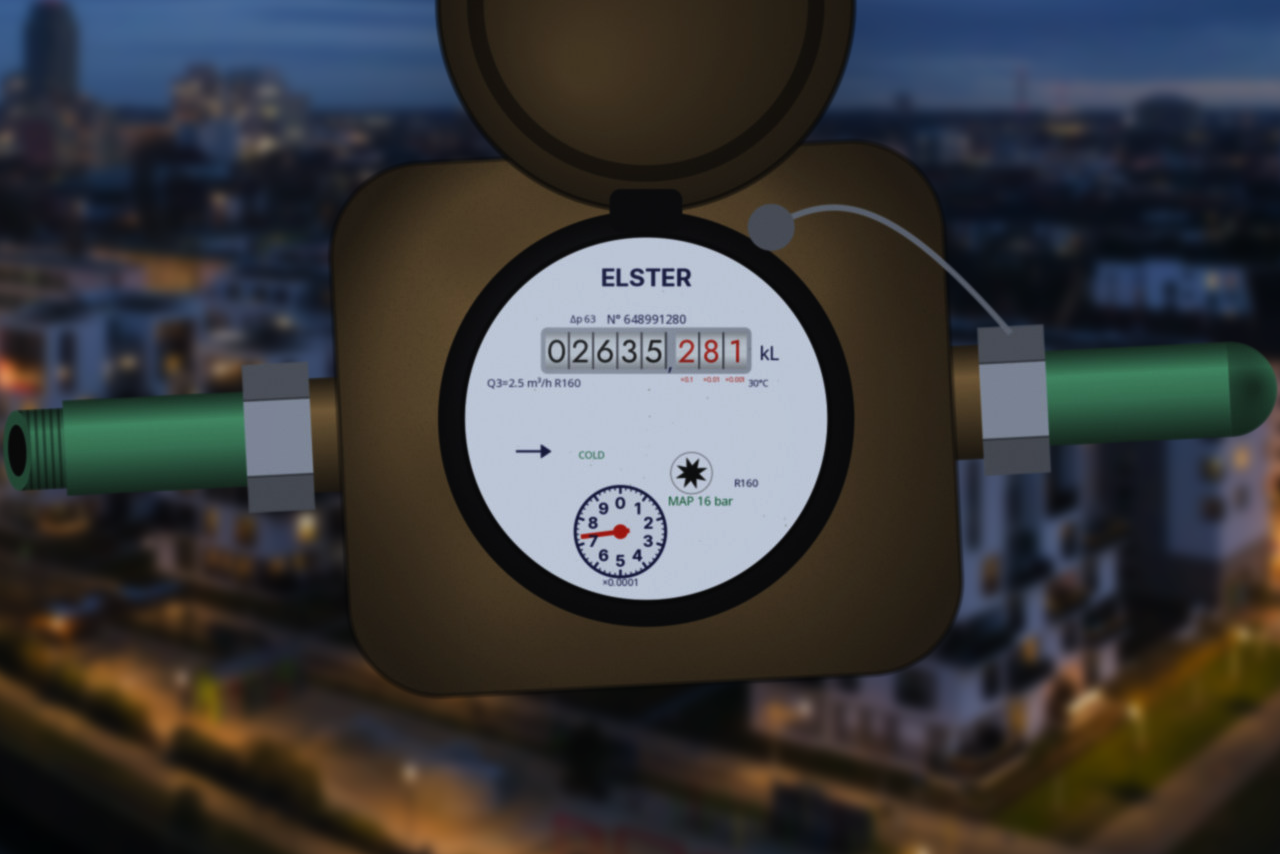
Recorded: 2635.2817 kL
